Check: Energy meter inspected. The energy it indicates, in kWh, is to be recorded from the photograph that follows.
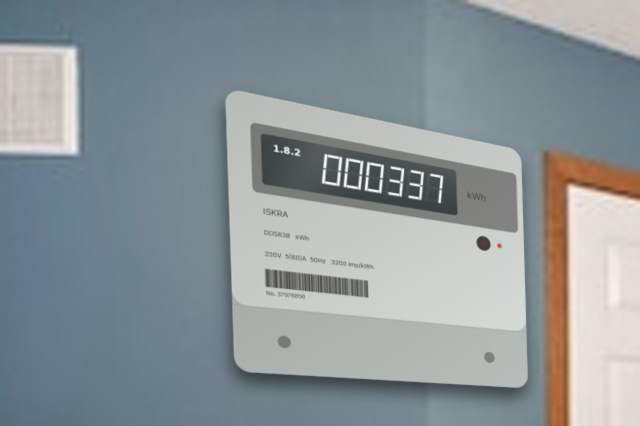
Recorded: 337 kWh
